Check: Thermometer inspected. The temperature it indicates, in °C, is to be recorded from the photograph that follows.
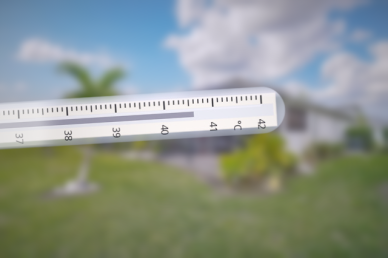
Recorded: 40.6 °C
